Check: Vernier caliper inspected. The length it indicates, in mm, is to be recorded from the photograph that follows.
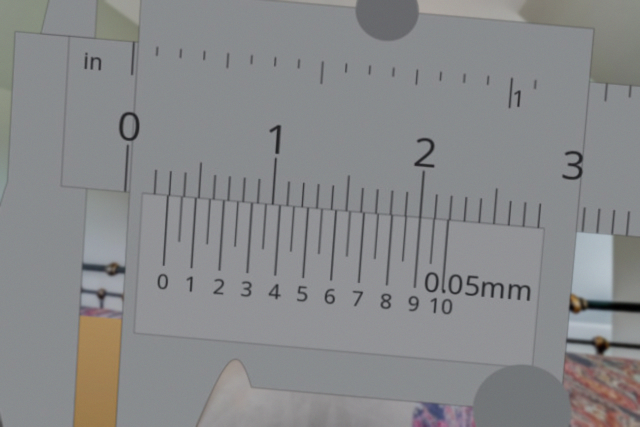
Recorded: 2.9 mm
